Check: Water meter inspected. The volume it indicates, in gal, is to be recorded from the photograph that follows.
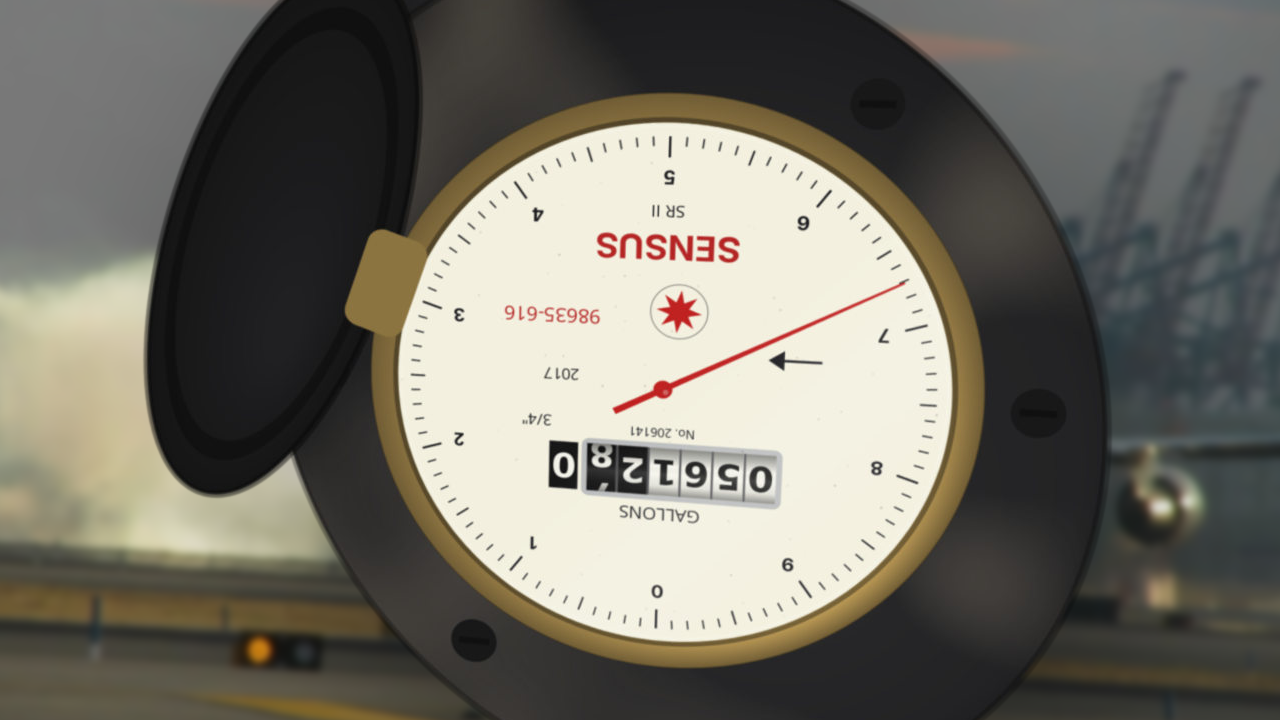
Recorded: 561276.7 gal
